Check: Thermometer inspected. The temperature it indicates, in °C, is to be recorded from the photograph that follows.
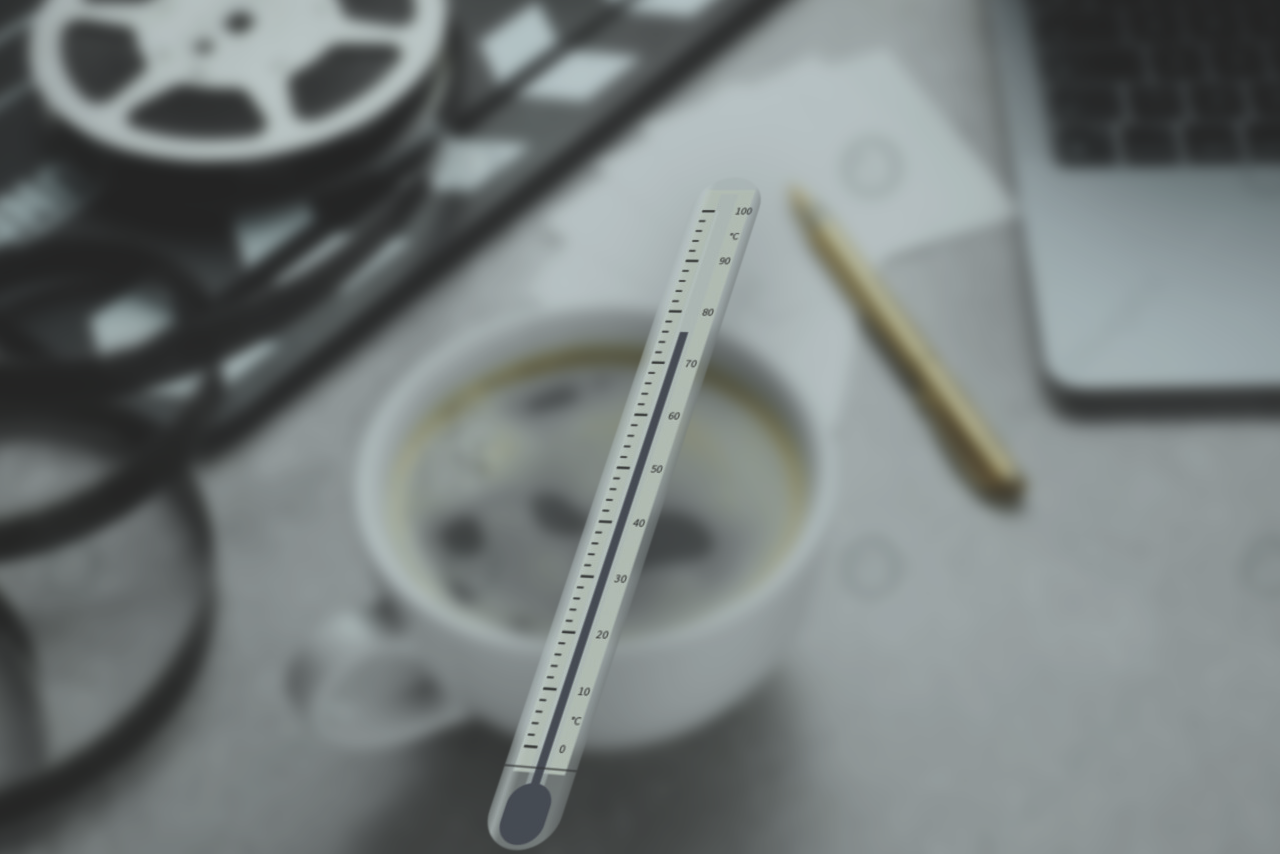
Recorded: 76 °C
